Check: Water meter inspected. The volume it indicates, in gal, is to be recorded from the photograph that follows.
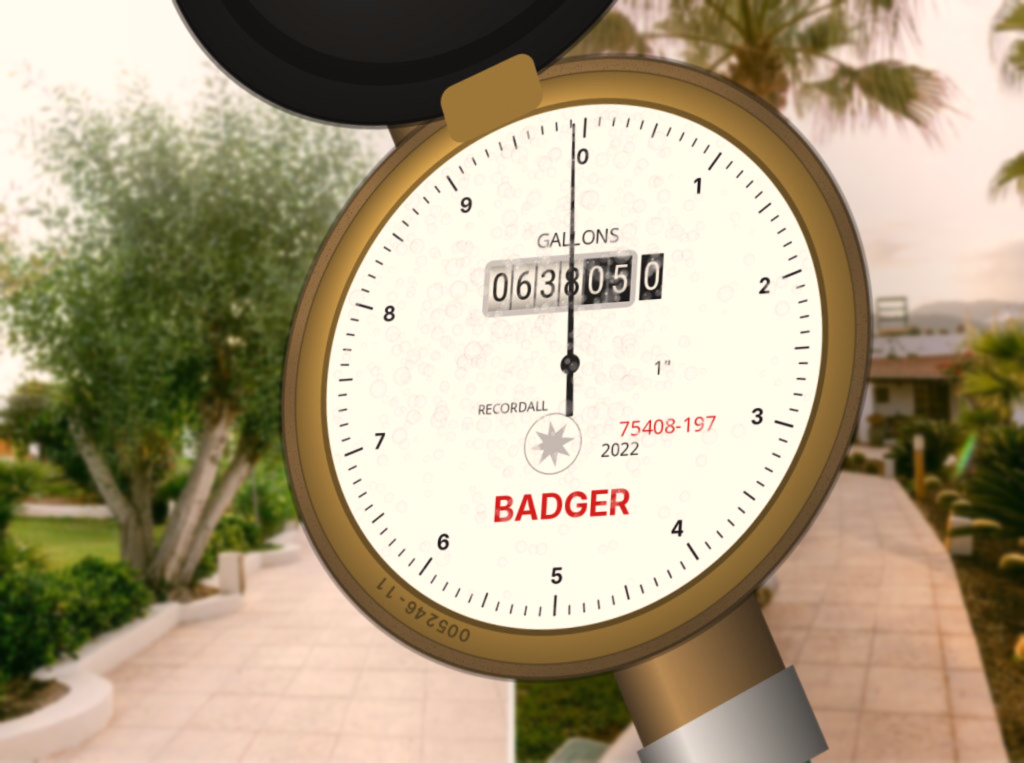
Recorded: 638049.9 gal
